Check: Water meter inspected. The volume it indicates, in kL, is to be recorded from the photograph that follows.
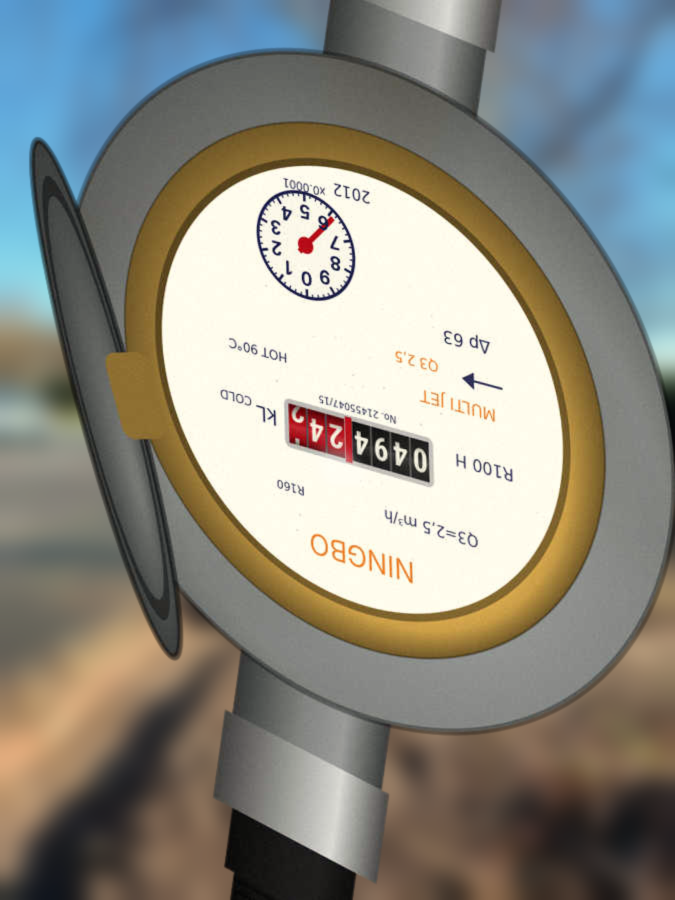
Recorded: 494.2416 kL
